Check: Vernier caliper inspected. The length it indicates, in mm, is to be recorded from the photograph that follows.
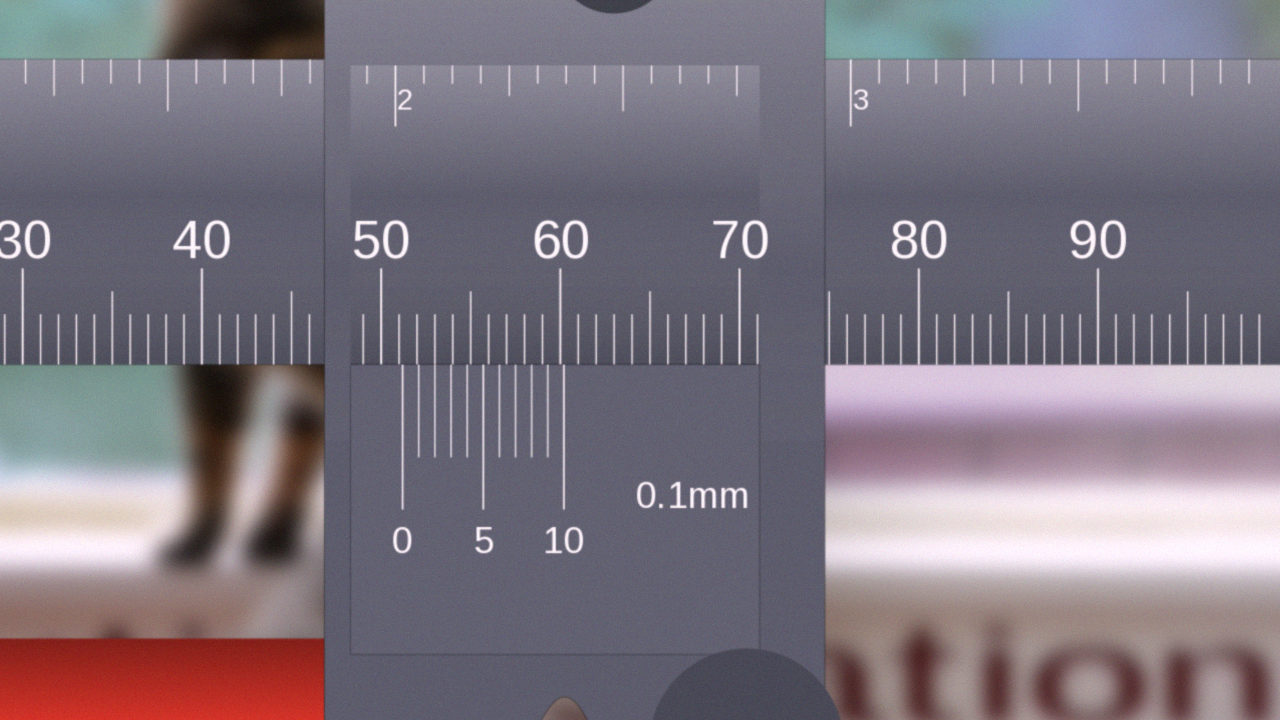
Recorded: 51.2 mm
